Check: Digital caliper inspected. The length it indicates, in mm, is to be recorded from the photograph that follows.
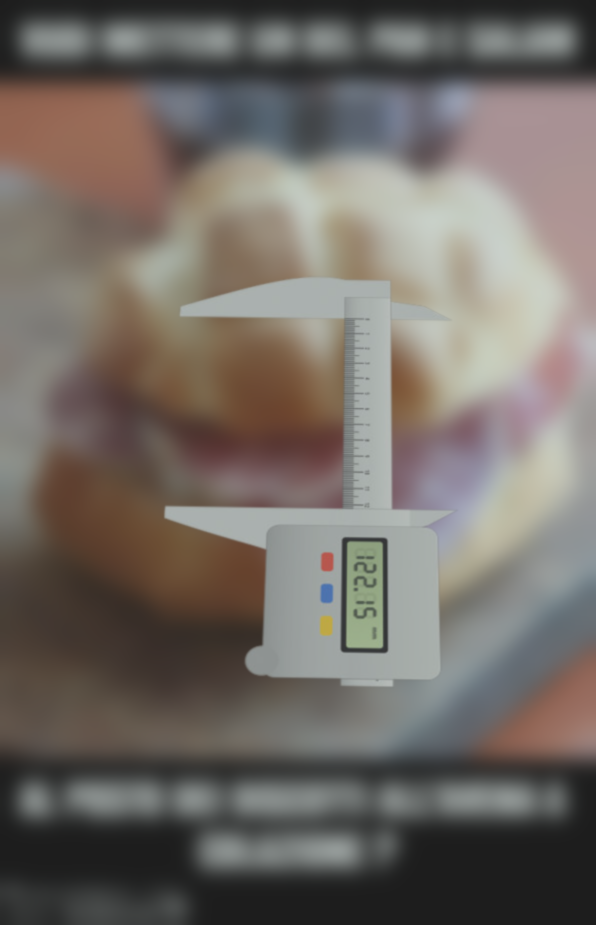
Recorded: 122.15 mm
